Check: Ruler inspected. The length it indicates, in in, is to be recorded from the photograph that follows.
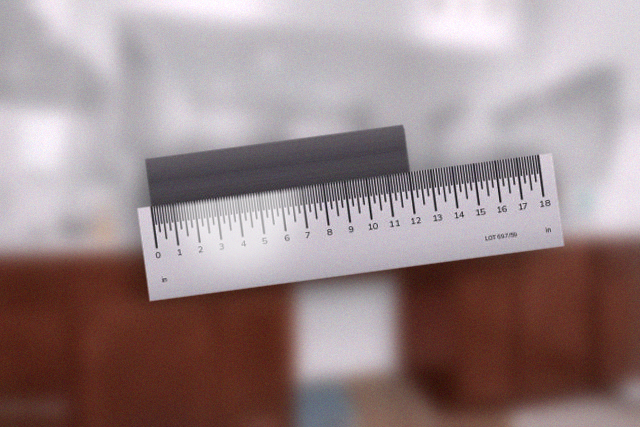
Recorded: 12 in
